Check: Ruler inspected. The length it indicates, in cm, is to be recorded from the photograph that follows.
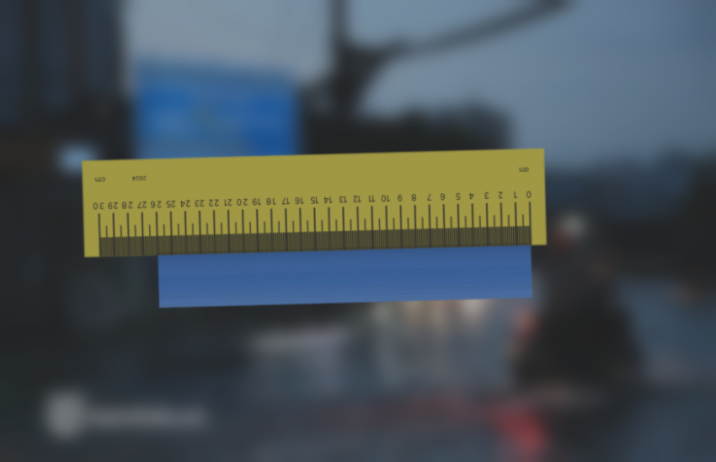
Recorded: 26 cm
